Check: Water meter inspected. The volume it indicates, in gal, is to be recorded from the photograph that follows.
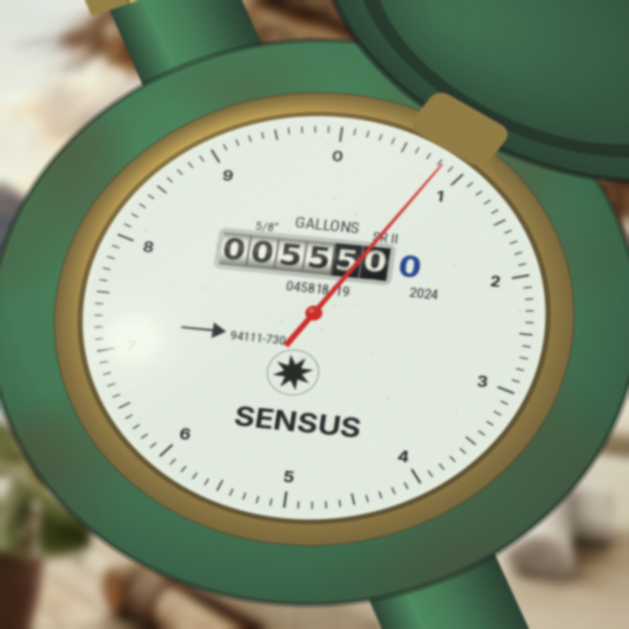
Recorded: 55500.8 gal
